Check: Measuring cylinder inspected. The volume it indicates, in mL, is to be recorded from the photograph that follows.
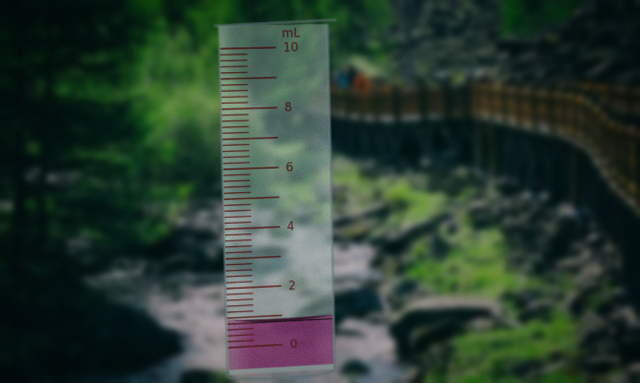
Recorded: 0.8 mL
